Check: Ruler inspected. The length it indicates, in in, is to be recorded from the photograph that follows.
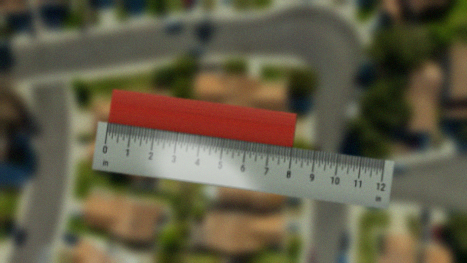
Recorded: 8 in
